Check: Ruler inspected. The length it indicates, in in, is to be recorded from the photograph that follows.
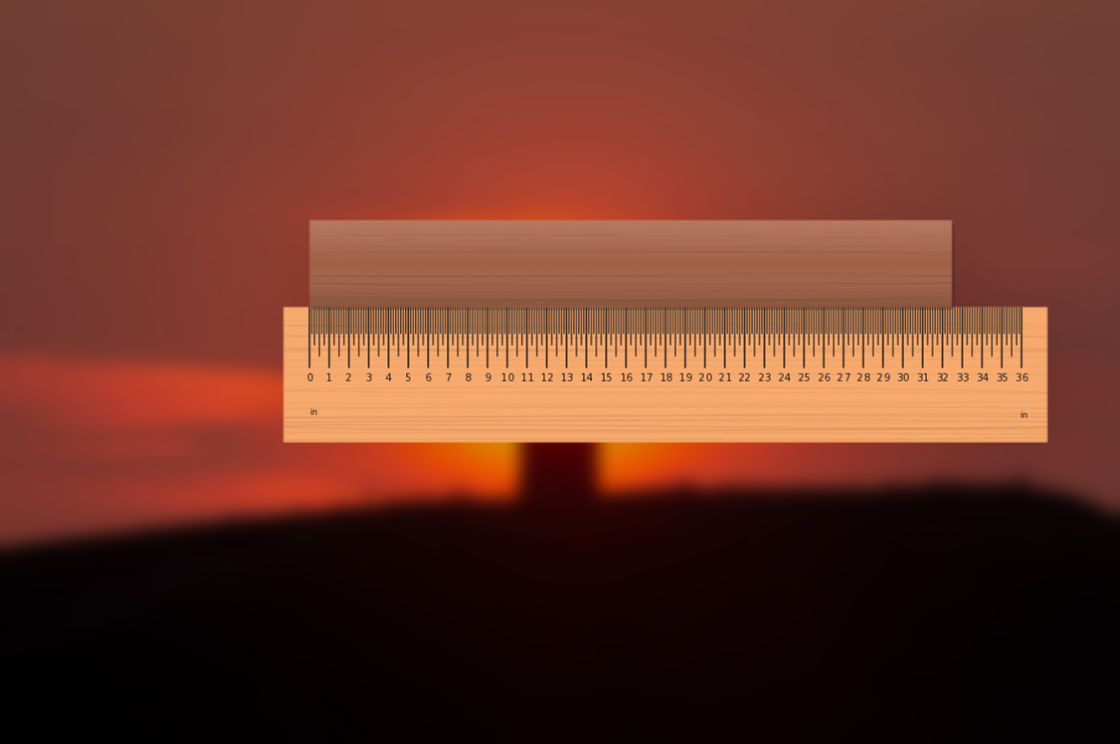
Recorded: 32.5 in
